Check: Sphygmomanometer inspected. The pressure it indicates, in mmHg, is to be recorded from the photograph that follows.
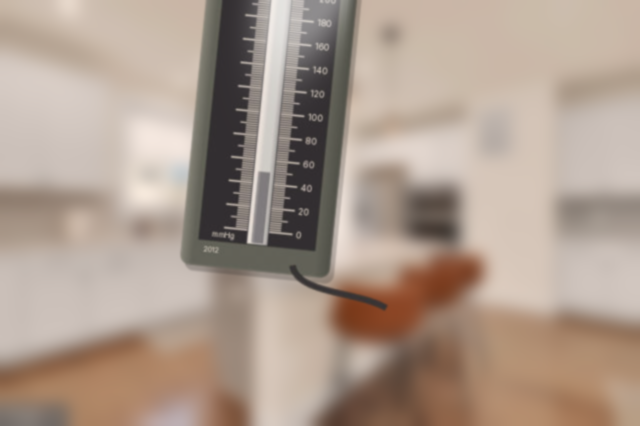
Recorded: 50 mmHg
